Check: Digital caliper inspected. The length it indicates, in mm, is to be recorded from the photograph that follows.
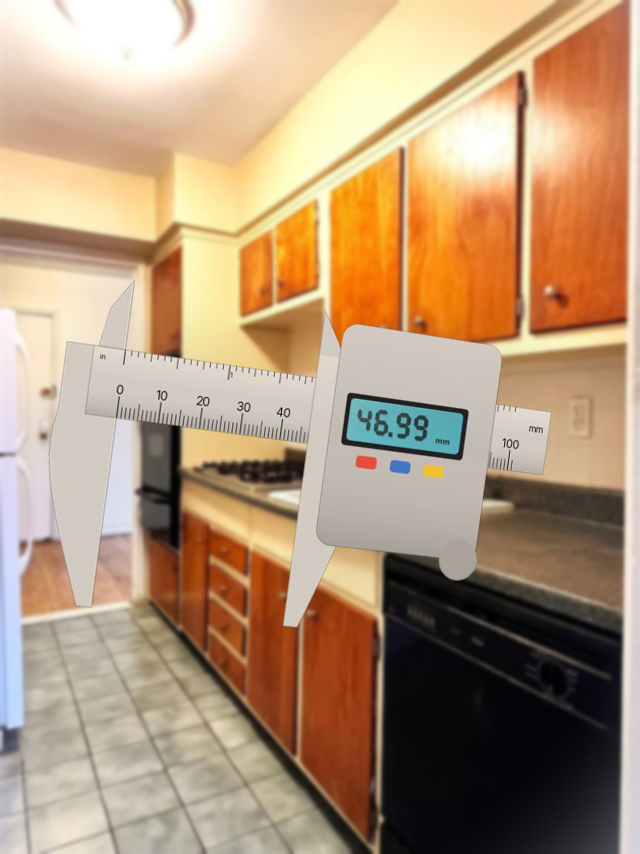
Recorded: 46.99 mm
